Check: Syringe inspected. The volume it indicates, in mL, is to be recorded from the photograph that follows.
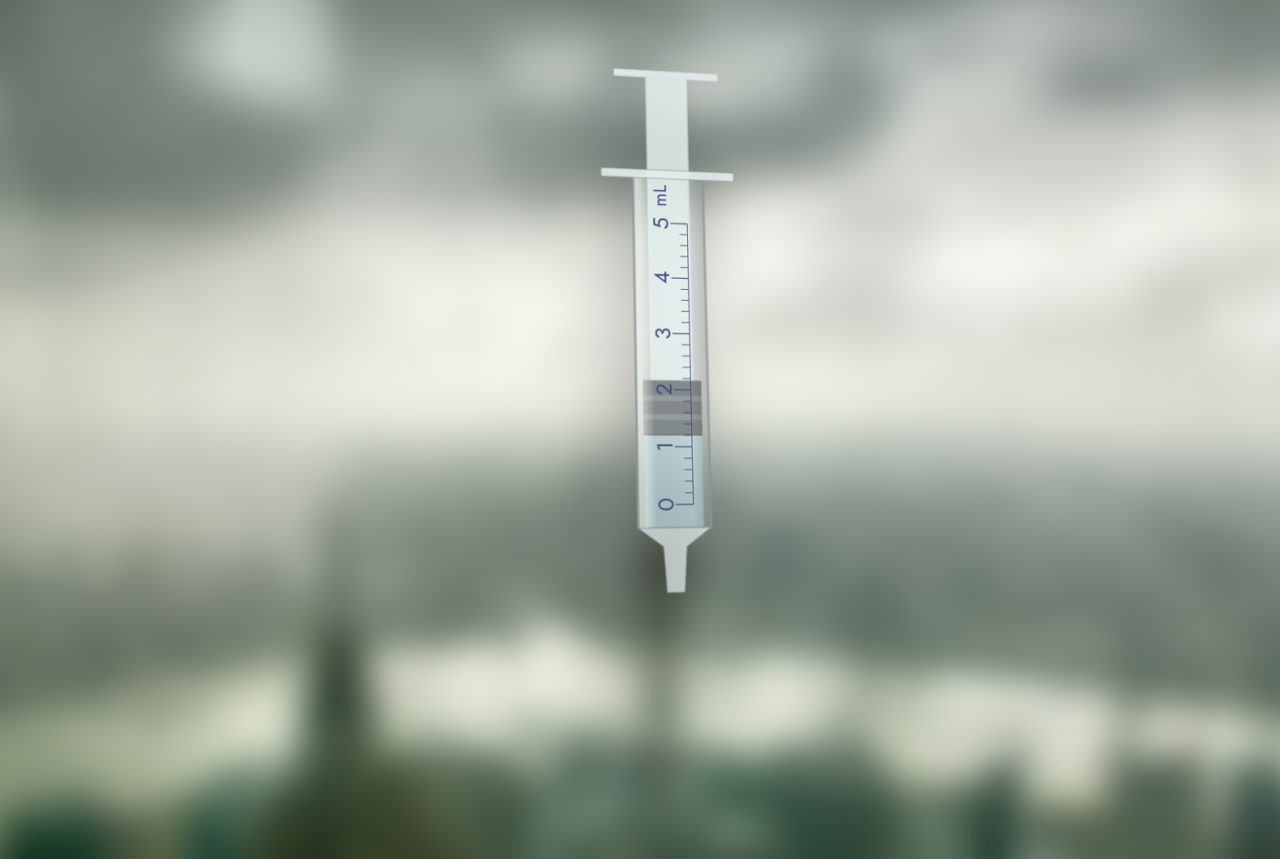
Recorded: 1.2 mL
